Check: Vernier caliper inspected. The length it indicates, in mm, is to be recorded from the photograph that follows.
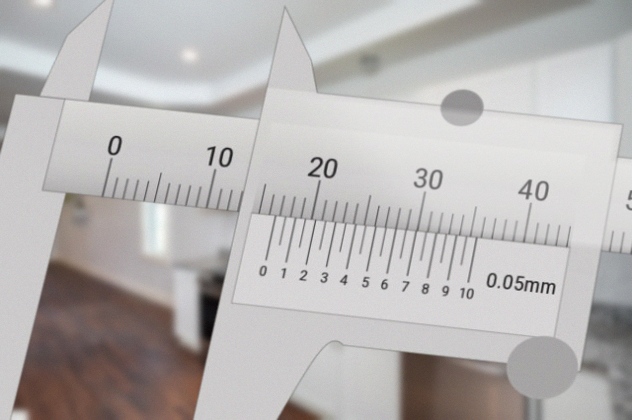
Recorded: 16.6 mm
